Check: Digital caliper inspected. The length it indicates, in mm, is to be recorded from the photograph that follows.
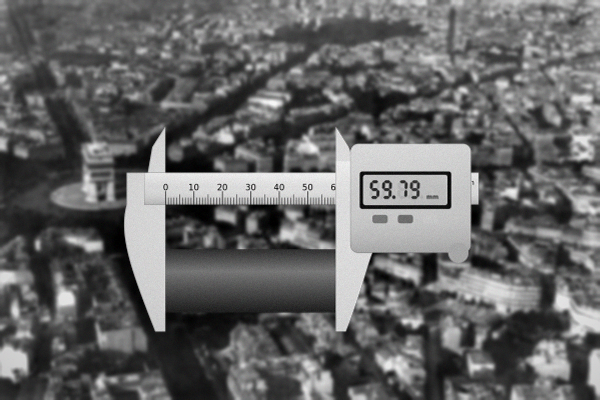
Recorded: 59.79 mm
